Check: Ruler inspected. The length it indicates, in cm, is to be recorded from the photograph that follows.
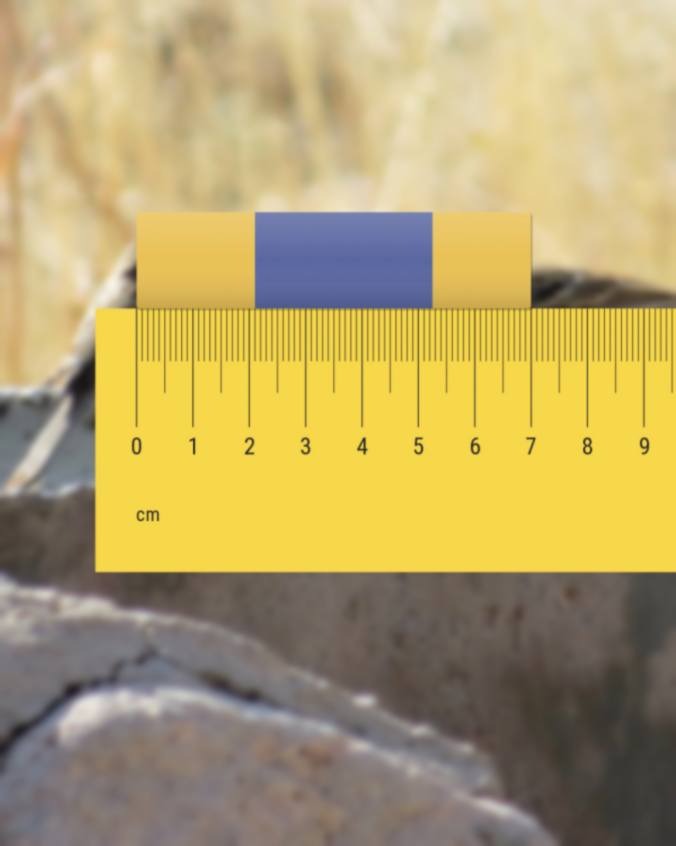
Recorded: 7 cm
